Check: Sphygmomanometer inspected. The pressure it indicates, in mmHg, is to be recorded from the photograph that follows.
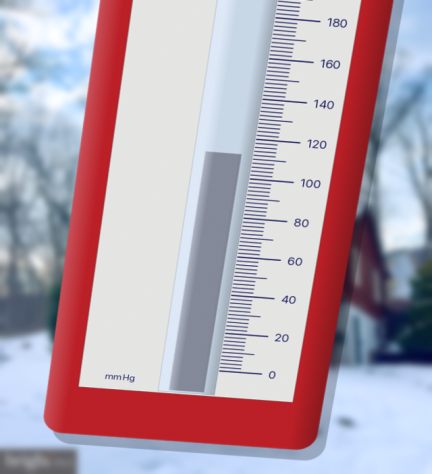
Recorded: 112 mmHg
